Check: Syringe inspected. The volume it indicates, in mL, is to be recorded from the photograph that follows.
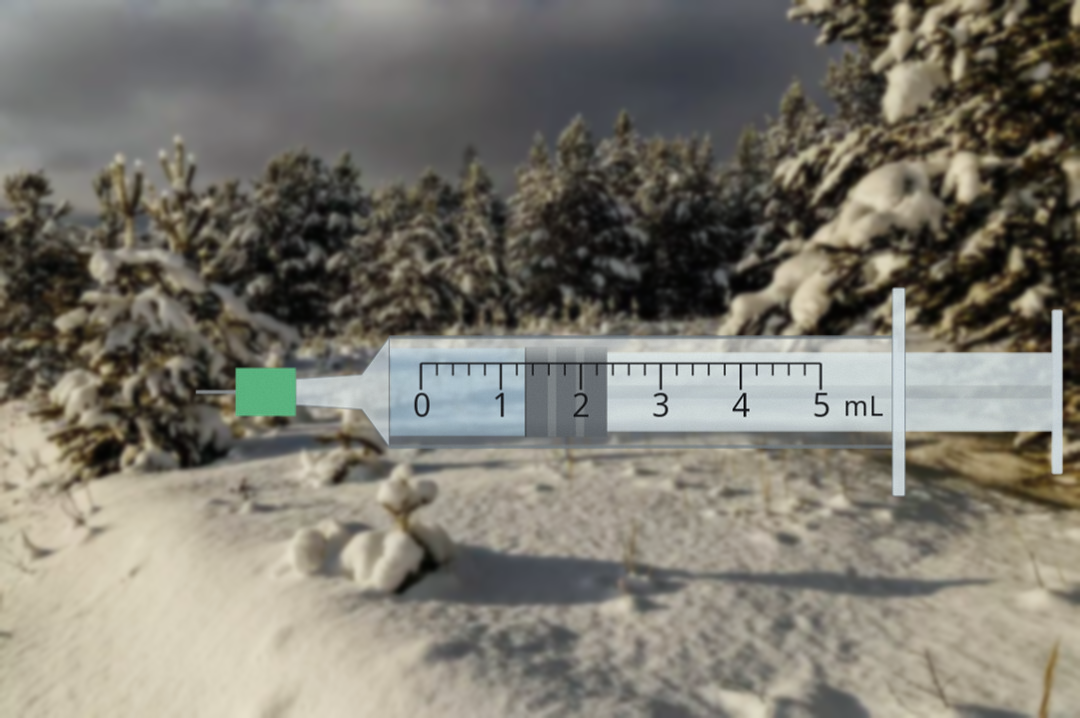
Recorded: 1.3 mL
